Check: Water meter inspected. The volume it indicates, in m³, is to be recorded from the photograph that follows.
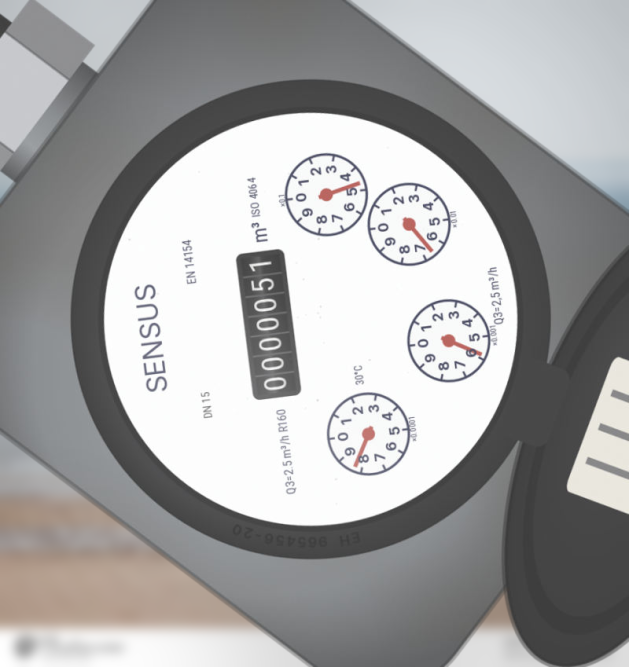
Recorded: 51.4658 m³
